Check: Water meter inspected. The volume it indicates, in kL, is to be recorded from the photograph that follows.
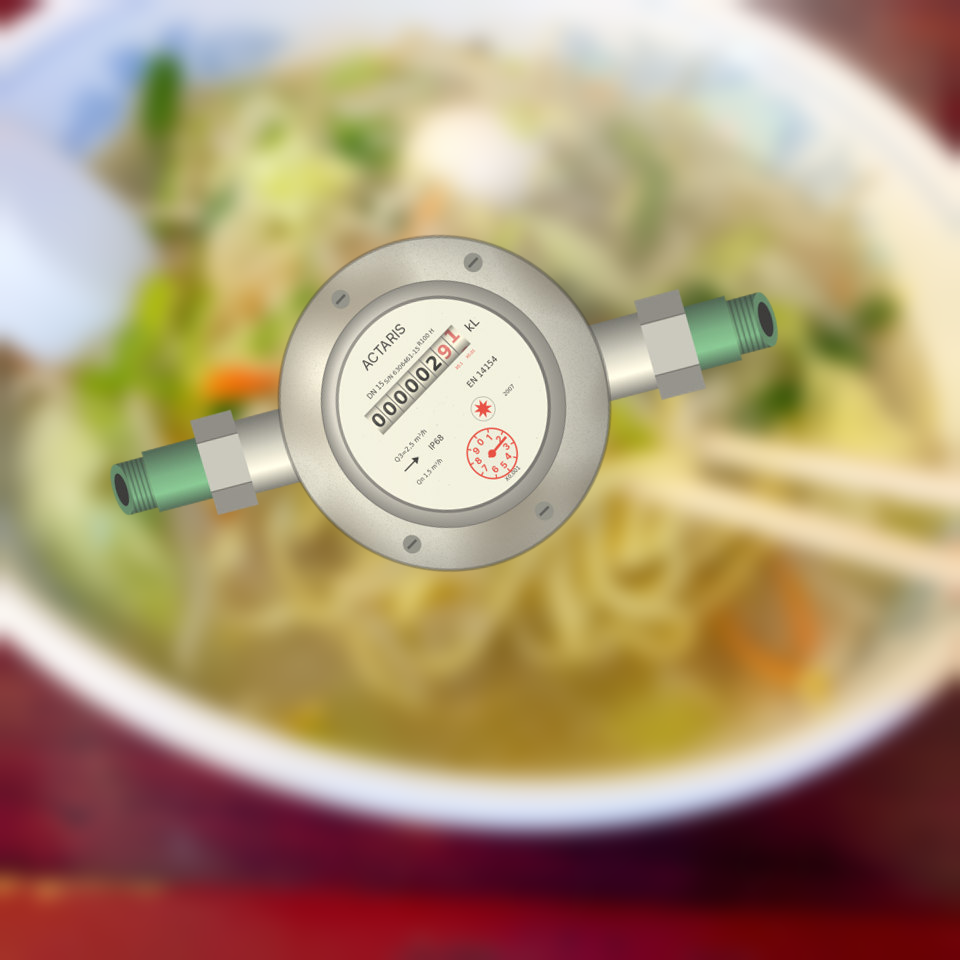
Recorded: 2.912 kL
